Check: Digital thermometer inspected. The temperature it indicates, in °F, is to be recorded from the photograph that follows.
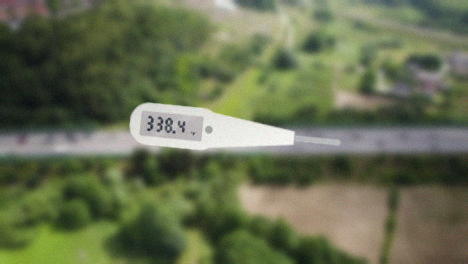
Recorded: 338.4 °F
